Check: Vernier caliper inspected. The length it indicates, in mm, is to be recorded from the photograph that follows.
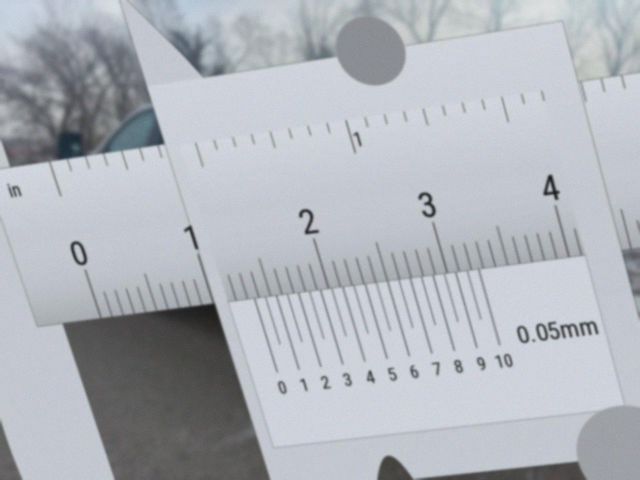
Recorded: 13.6 mm
